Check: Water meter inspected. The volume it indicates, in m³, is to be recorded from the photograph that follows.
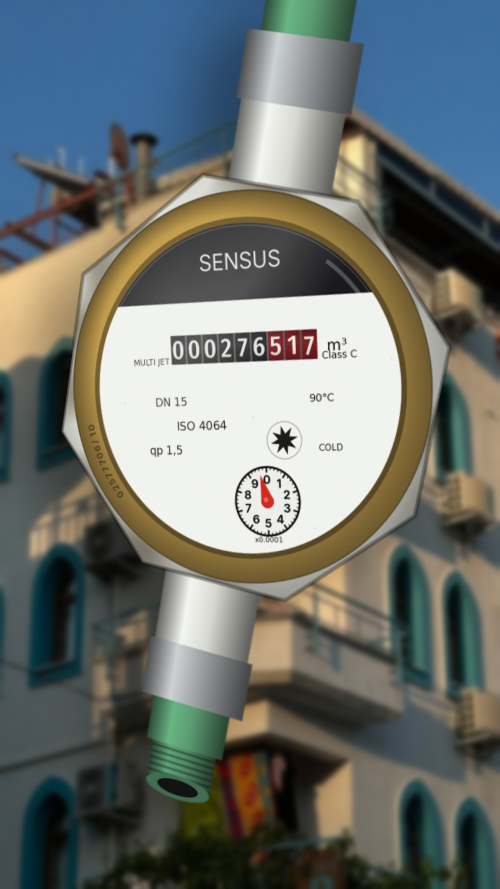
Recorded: 276.5169 m³
